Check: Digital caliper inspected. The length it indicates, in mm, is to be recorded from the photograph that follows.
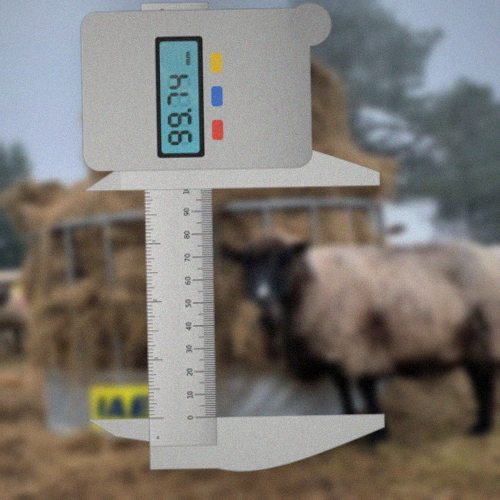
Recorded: 99.74 mm
